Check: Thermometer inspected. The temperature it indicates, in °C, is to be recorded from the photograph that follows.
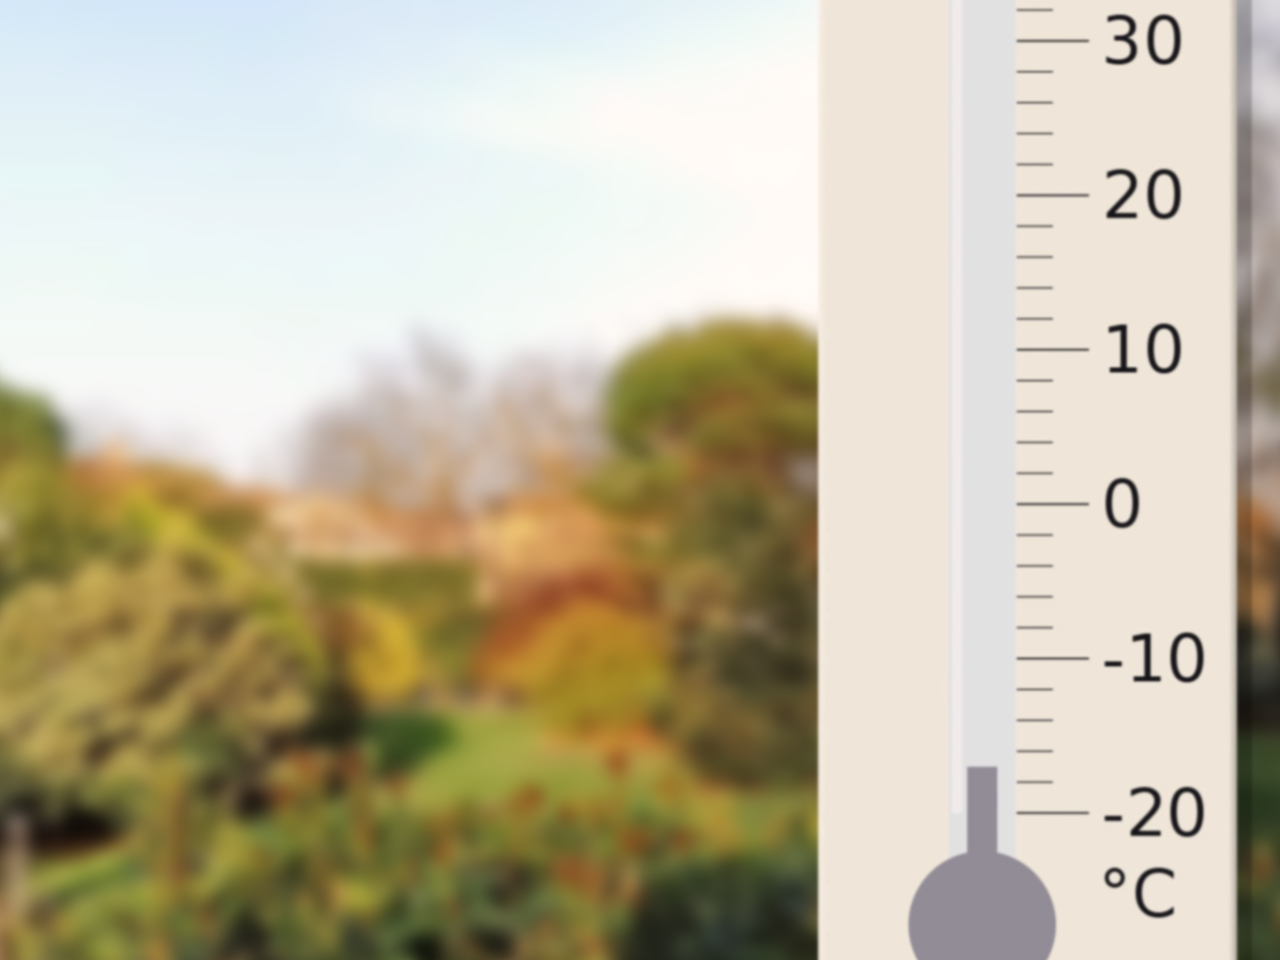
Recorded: -17 °C
